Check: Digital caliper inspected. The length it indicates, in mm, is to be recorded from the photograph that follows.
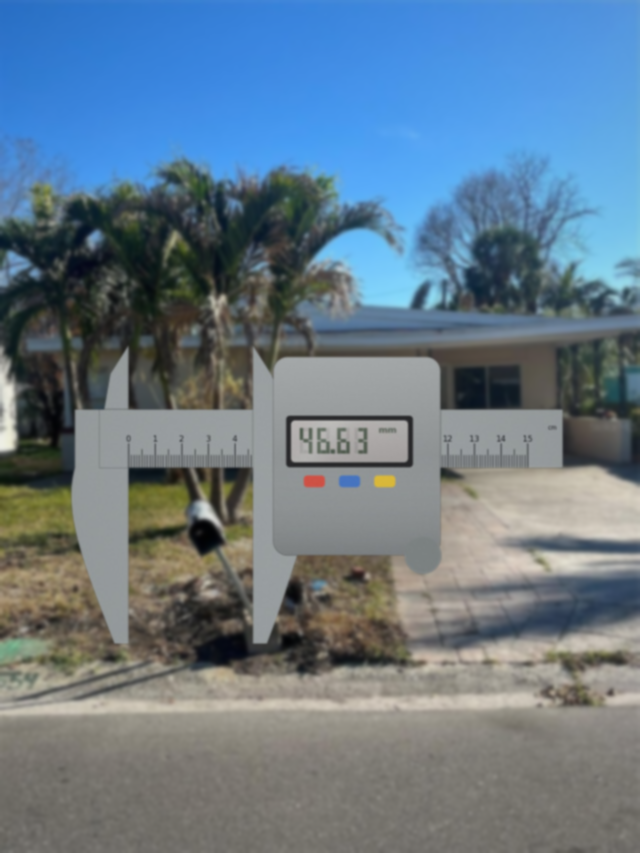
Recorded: 46.63 mm
